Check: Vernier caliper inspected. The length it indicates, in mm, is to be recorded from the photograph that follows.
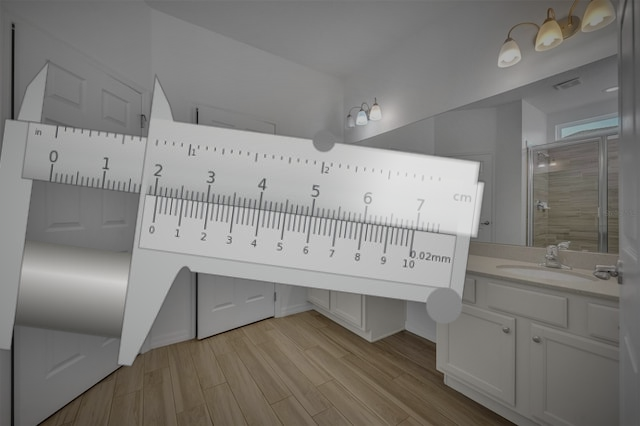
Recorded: 20.4 mm
